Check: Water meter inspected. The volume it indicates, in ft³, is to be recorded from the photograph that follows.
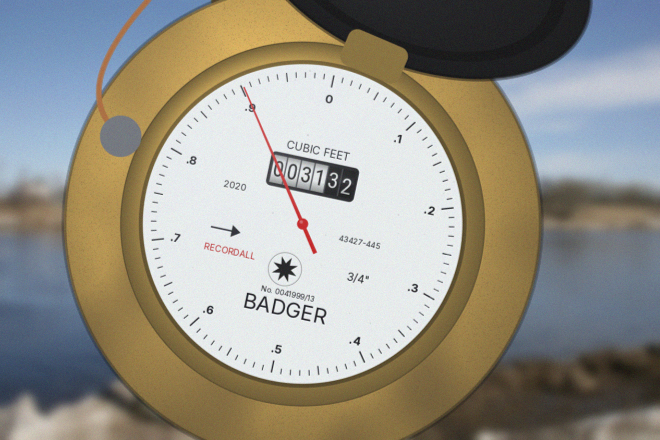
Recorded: 3131.90 ft³
